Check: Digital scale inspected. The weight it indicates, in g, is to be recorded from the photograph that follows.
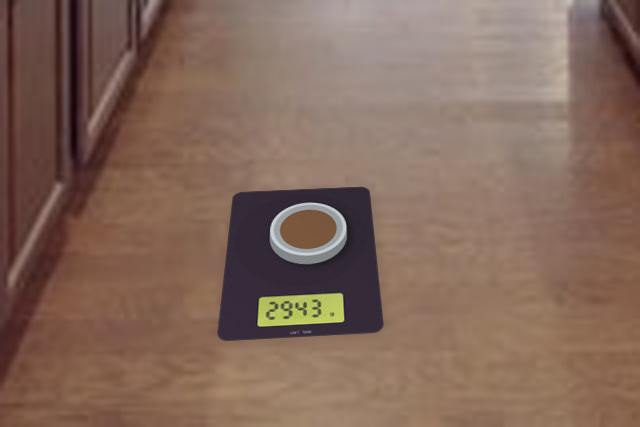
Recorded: 2943 g
